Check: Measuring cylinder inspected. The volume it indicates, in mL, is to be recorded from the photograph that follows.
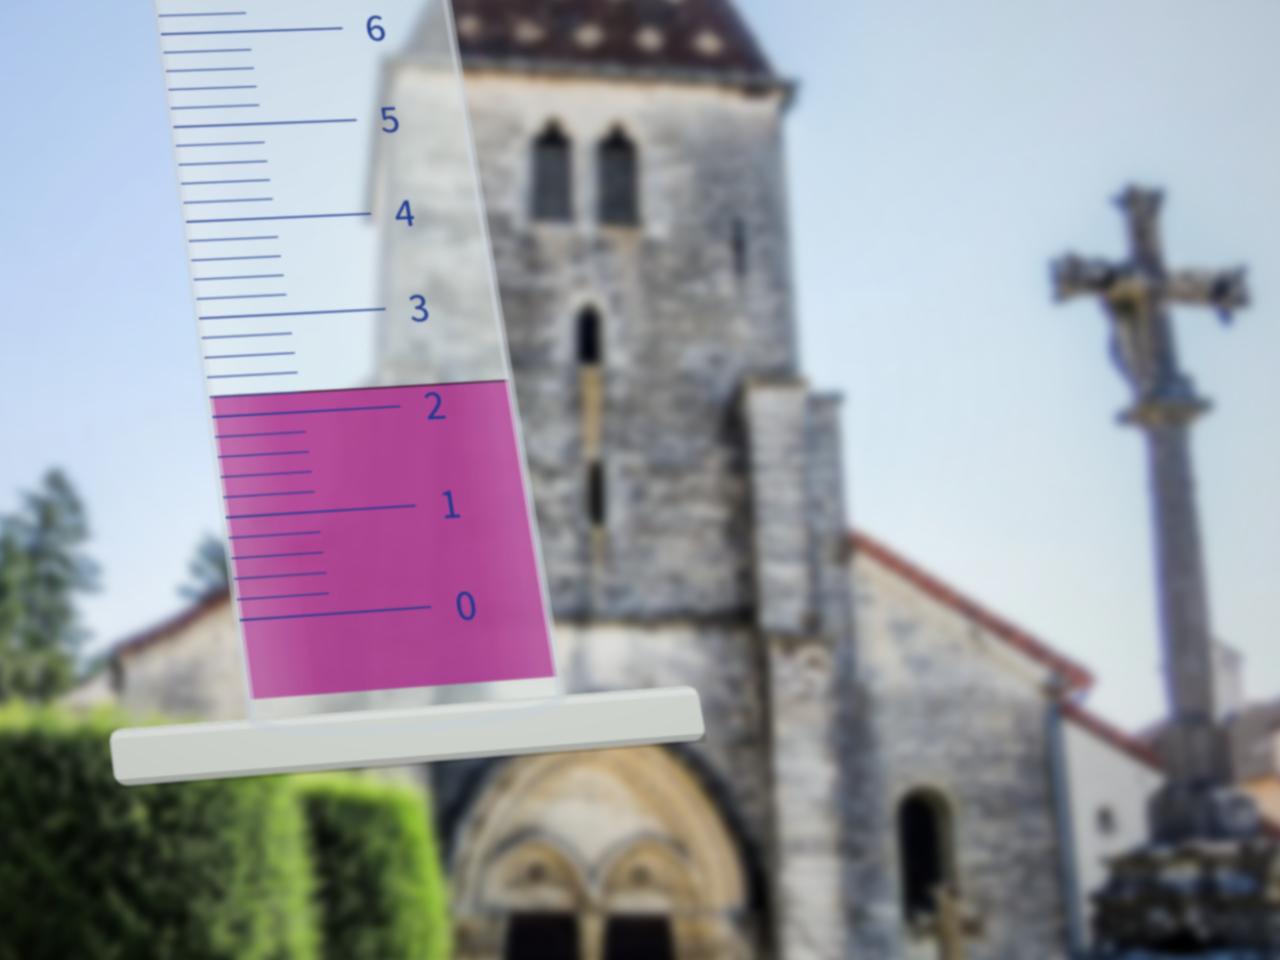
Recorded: 2.2 mL
